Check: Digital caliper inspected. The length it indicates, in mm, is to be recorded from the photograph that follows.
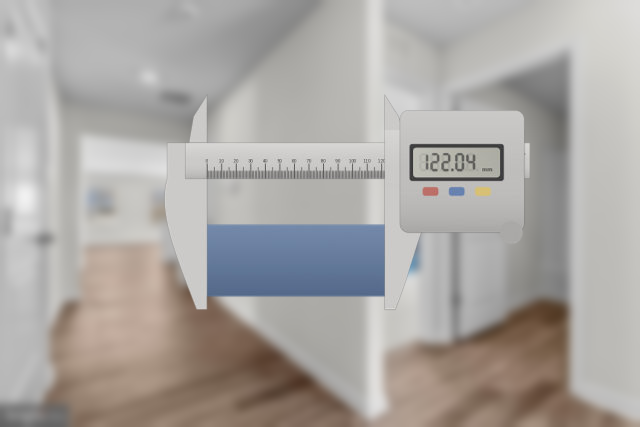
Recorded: 122.04 mm
